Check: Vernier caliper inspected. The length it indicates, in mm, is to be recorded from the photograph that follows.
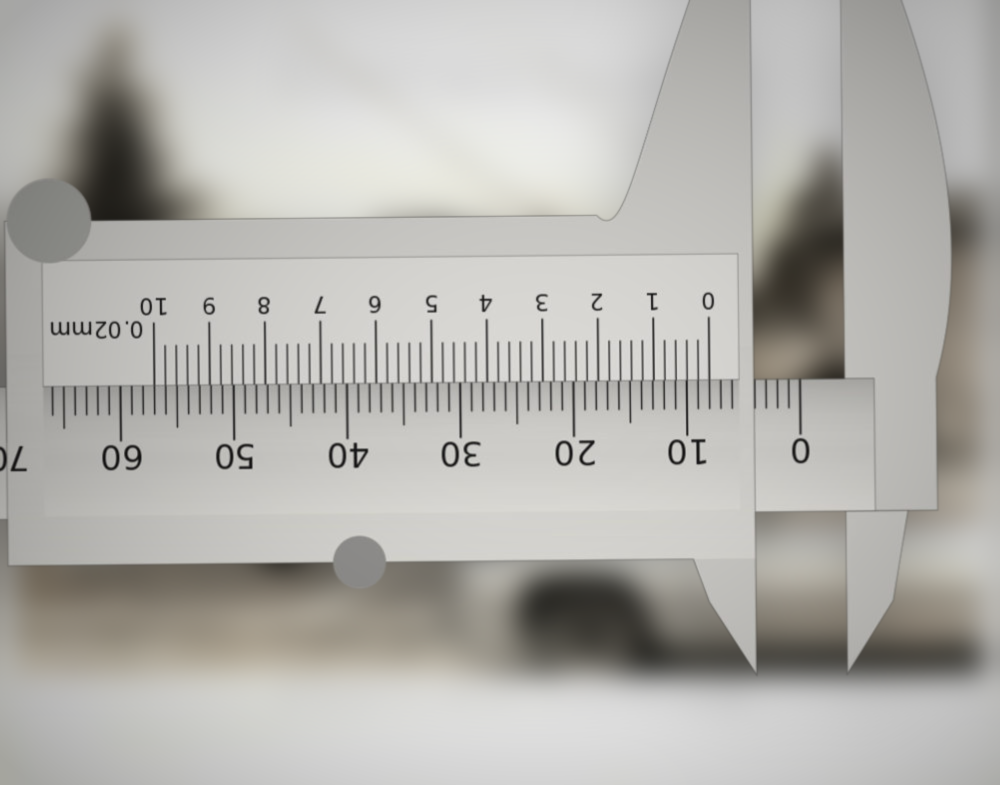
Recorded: 8.0 mm
